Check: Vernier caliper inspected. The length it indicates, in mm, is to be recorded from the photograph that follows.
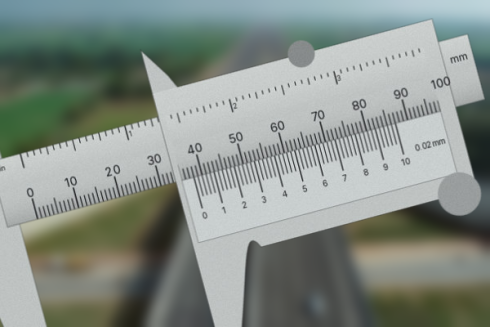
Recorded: 38.0 mm
